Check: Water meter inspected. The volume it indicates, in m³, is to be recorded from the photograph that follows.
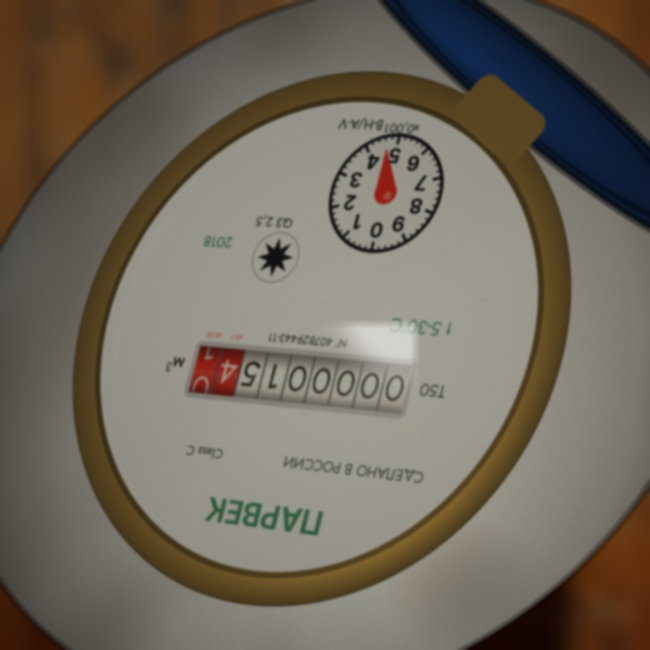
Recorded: 15.404 m³
